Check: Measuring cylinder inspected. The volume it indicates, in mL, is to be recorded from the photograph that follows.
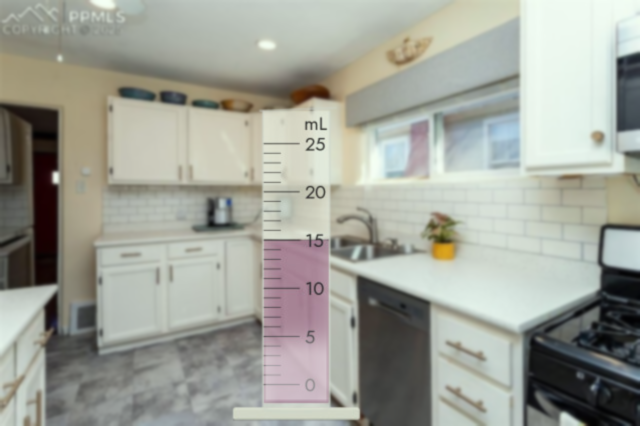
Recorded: 15 mL
